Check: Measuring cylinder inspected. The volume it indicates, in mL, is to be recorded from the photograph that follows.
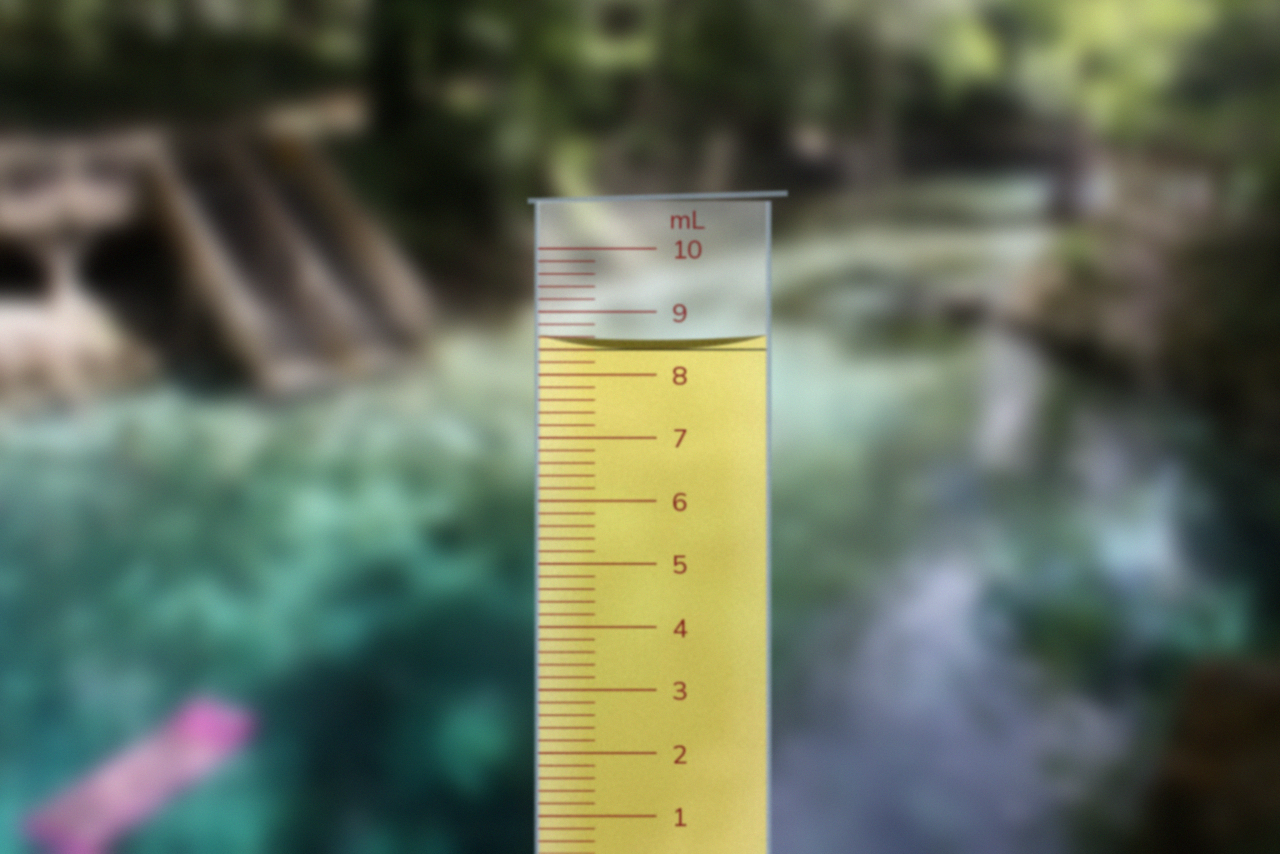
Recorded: 8.4 mL
